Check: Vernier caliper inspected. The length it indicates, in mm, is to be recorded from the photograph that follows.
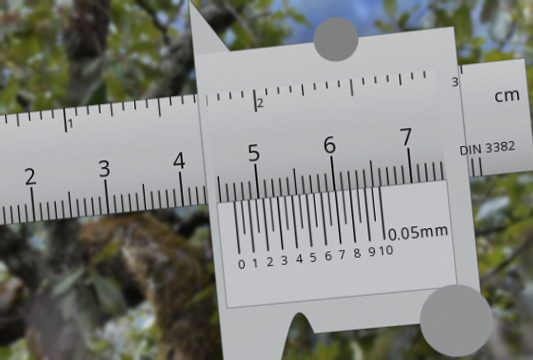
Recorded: 46.8 mm
